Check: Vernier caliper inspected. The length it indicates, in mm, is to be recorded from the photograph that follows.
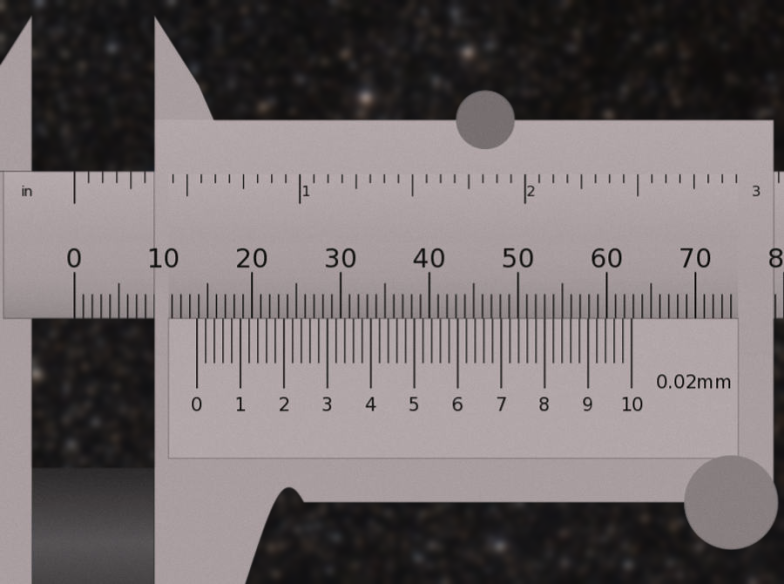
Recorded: 13.8 mm
